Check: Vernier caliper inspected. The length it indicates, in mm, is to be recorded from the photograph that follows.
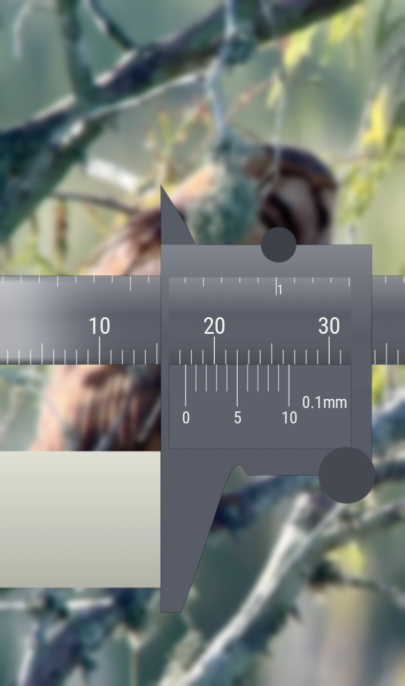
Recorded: 17.5 mm
